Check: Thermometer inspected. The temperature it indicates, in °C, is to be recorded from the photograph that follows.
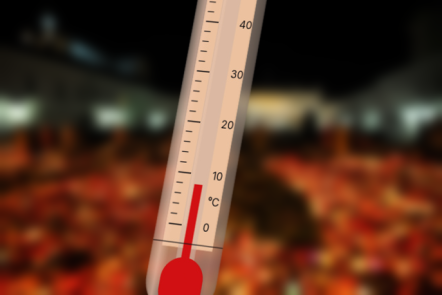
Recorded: 8 °C
